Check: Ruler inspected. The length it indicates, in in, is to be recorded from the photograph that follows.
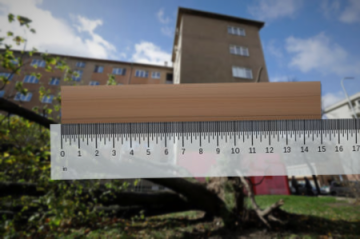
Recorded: 15 in
